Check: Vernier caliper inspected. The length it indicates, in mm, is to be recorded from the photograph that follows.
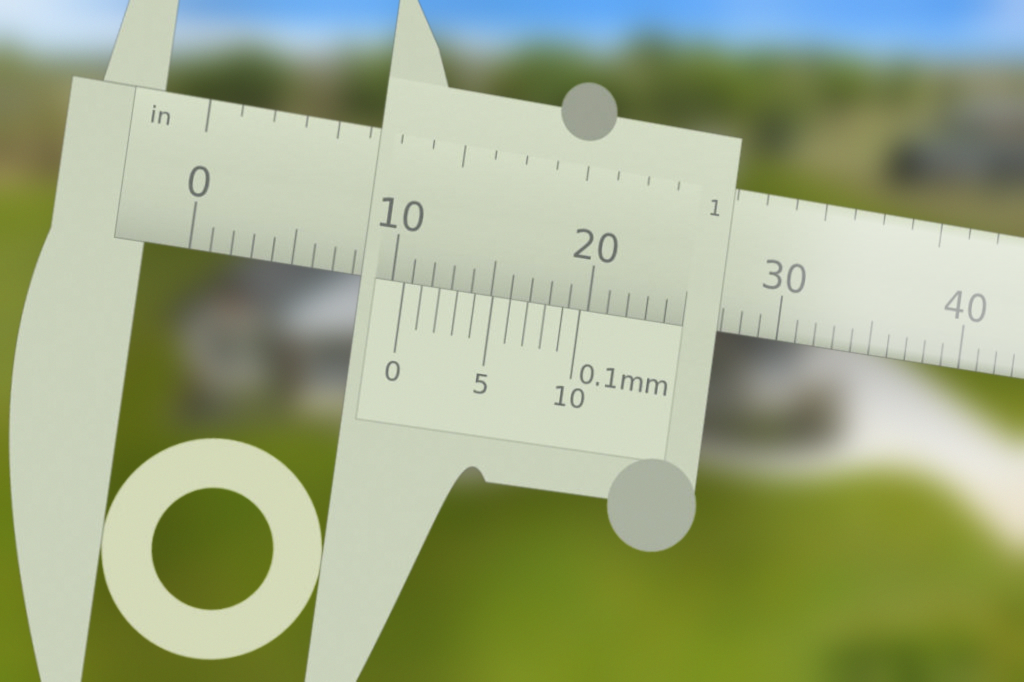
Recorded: 10.6 mm
